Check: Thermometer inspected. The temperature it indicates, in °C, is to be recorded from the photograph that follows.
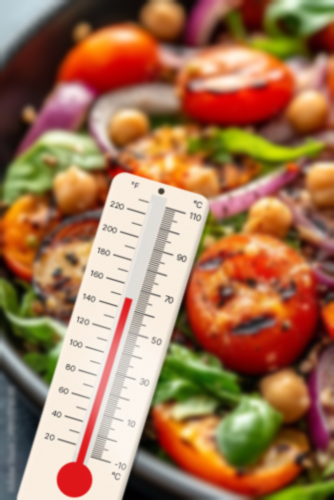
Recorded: 65 °C
